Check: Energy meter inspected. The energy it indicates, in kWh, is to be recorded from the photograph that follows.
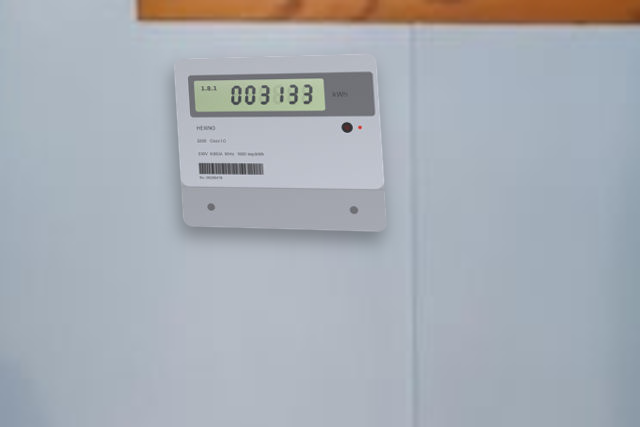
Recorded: 3133 kWh
